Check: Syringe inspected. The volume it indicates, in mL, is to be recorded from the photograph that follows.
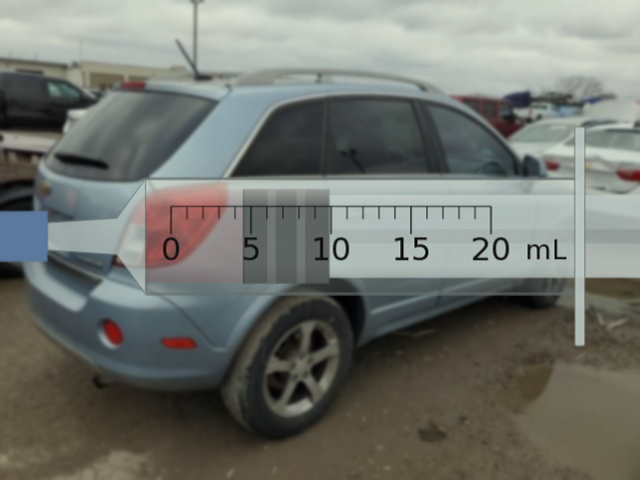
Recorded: 4.5 mL
